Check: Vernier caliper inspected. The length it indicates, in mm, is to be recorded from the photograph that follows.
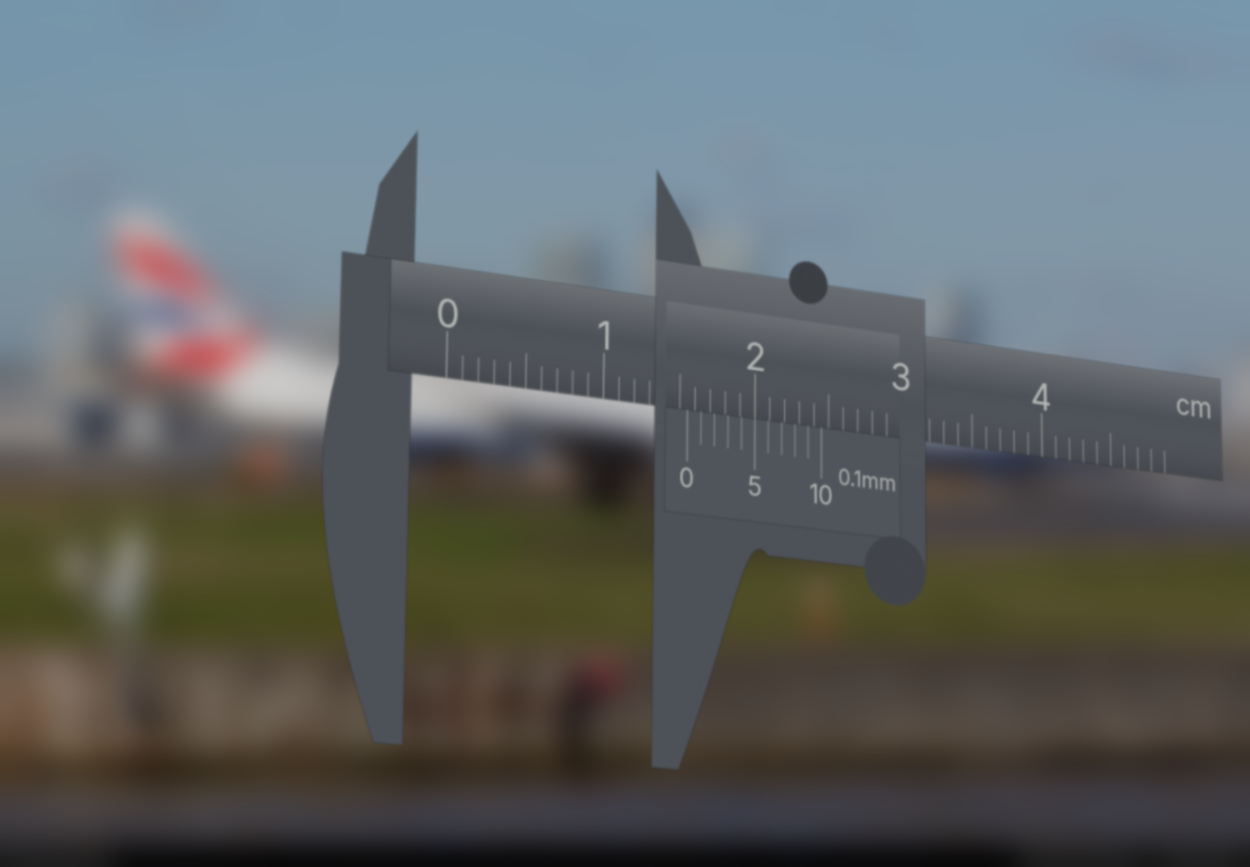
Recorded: 15.5 mm
